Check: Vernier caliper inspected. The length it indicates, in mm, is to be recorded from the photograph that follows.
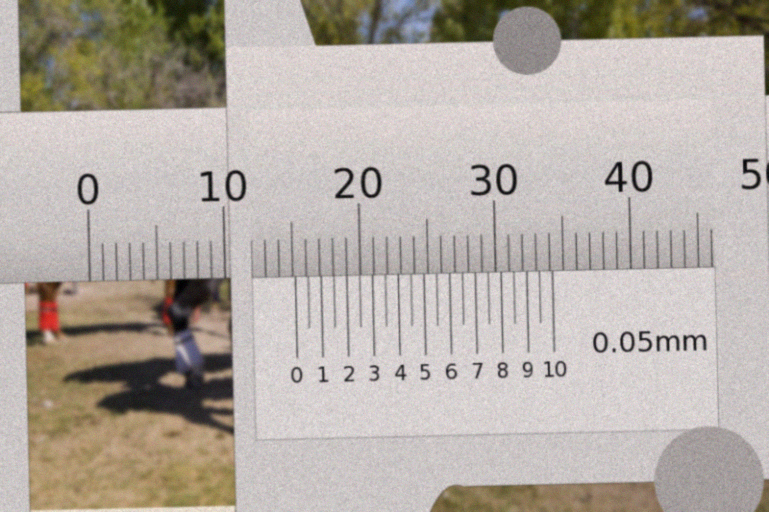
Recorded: 15.2 mm
